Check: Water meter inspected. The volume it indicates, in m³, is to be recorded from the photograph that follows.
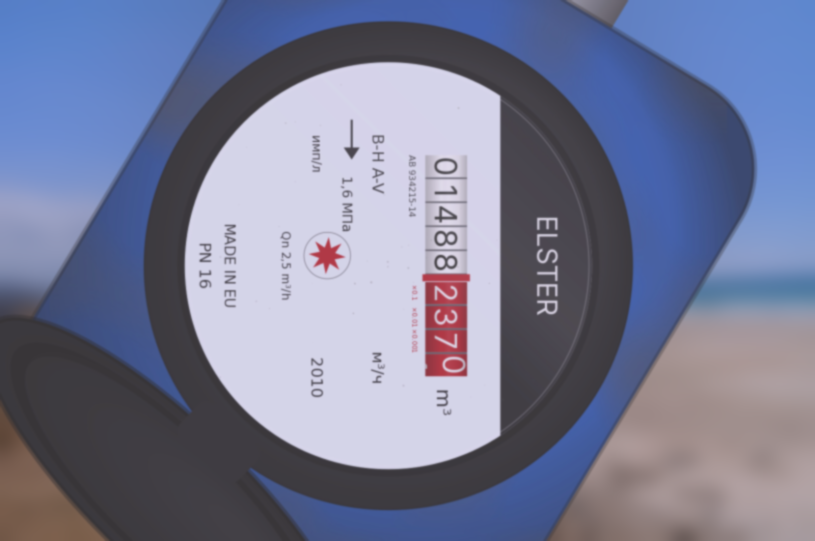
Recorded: 1488.2370 m³
